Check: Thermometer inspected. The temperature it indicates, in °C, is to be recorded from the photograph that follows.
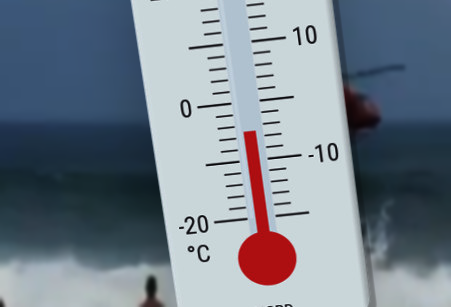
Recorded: -5 °C
